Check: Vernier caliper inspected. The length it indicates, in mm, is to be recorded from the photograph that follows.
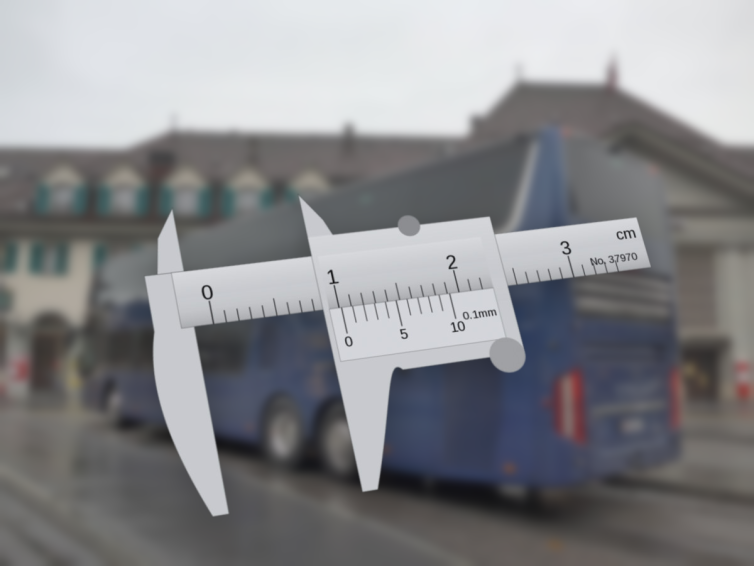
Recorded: 10.2 mm
